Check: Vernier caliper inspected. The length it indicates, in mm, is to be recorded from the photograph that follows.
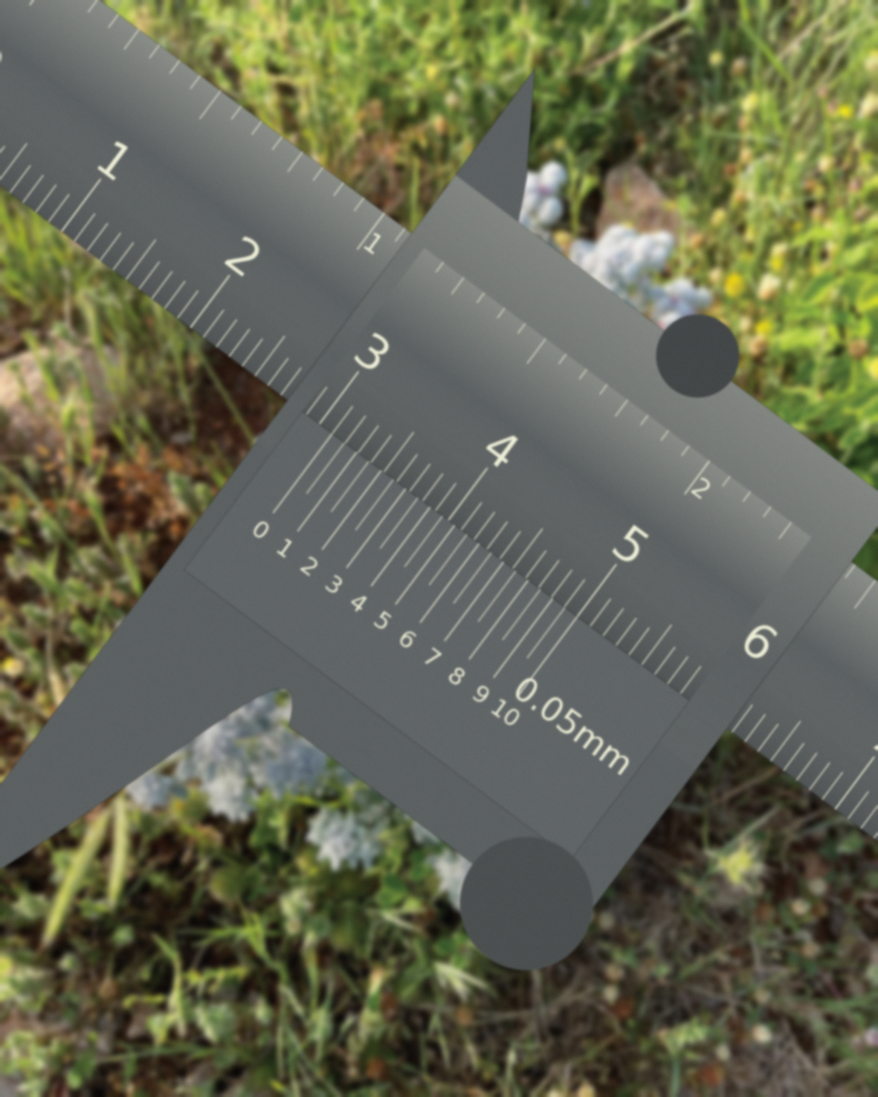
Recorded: 31.0 mm
